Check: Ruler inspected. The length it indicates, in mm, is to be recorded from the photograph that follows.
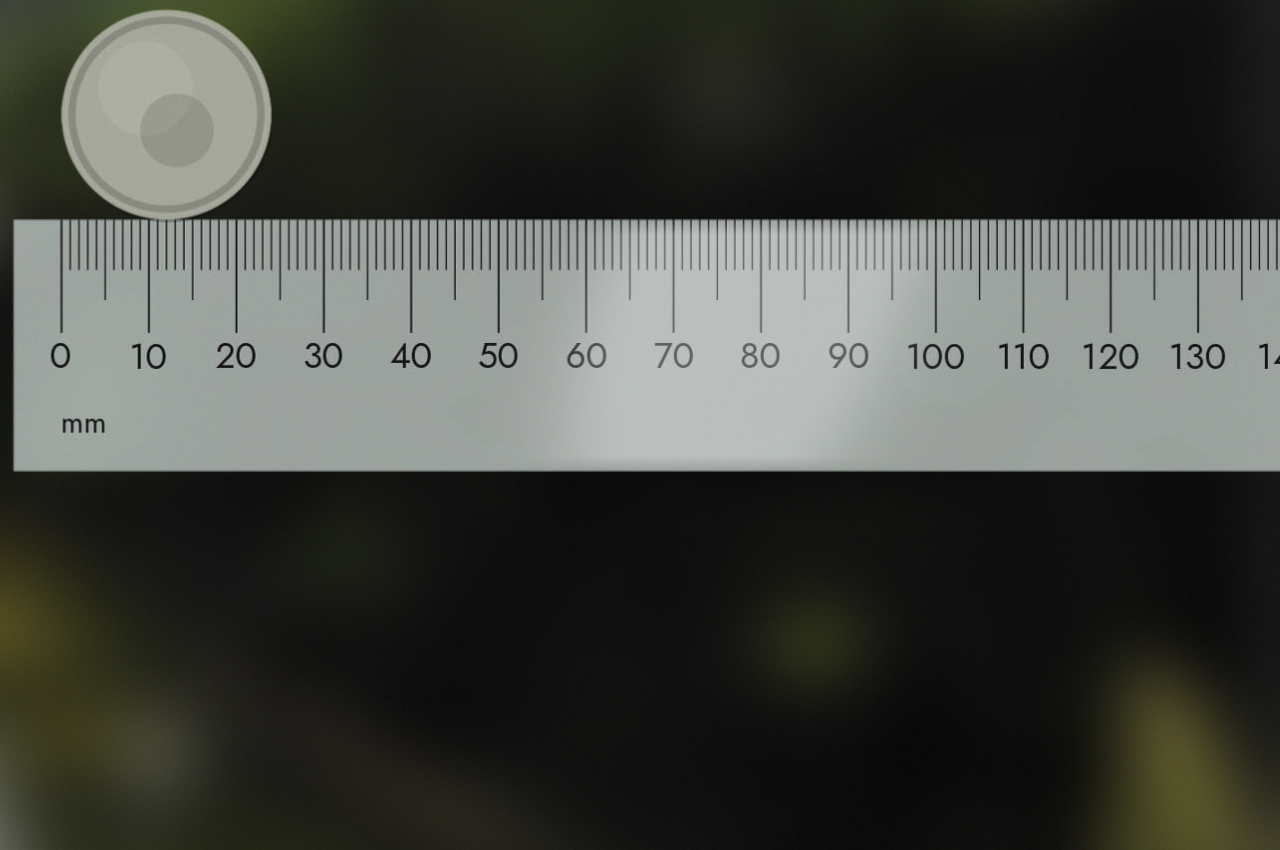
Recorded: 24 mm
